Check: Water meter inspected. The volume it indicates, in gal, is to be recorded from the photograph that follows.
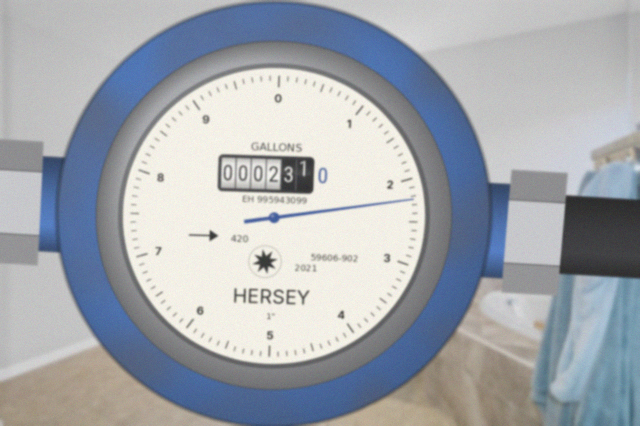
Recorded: 2312.2 gal
